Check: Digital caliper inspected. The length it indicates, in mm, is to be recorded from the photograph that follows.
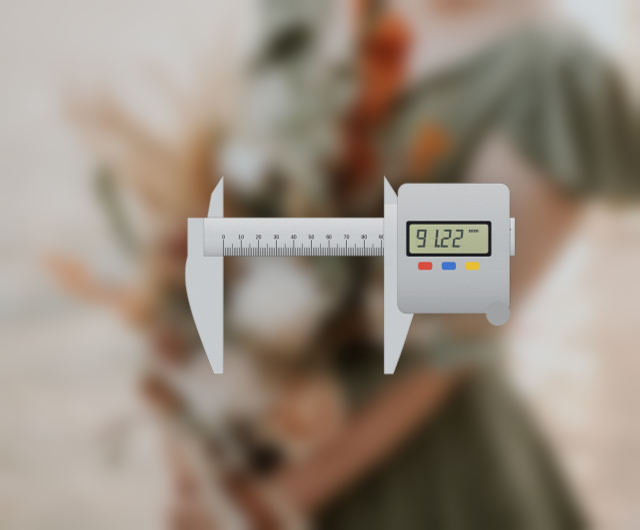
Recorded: 91.22 mm
